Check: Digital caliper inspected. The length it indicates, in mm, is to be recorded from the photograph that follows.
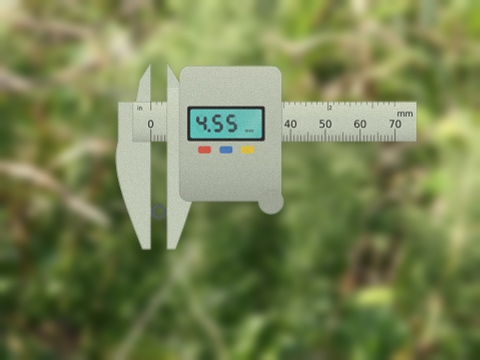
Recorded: 4.55 mm
